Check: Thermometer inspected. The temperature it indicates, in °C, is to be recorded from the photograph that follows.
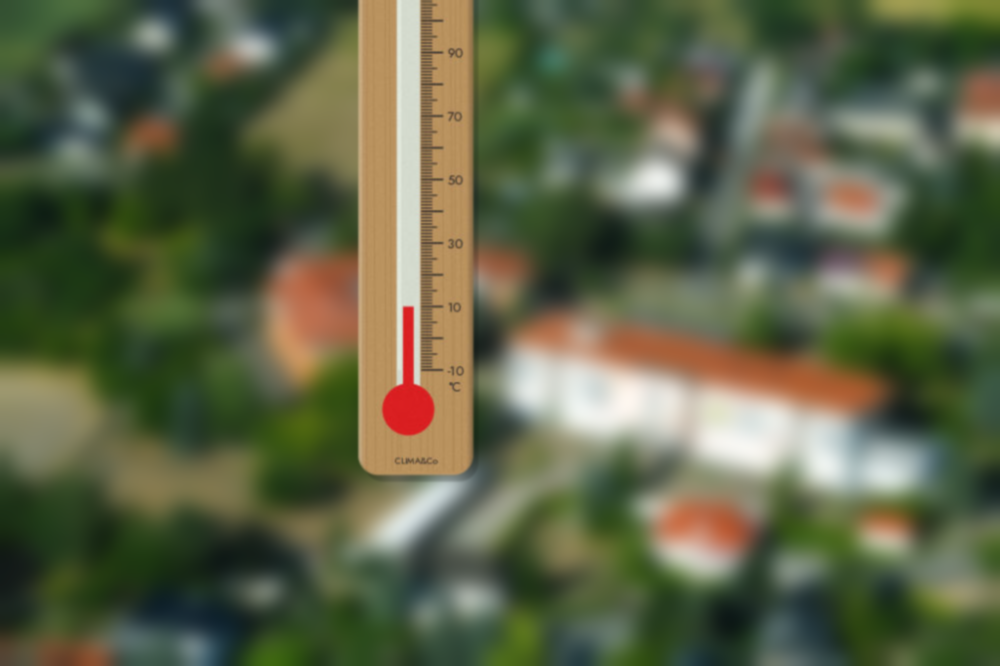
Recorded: 10 °C
